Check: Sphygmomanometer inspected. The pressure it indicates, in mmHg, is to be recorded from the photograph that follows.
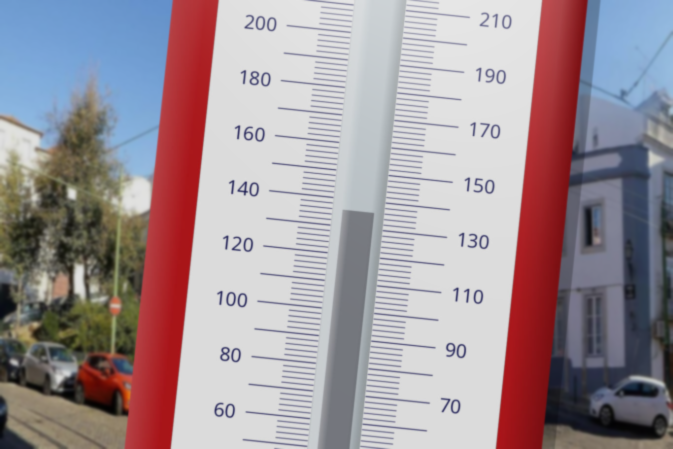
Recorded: 136 mmHg
